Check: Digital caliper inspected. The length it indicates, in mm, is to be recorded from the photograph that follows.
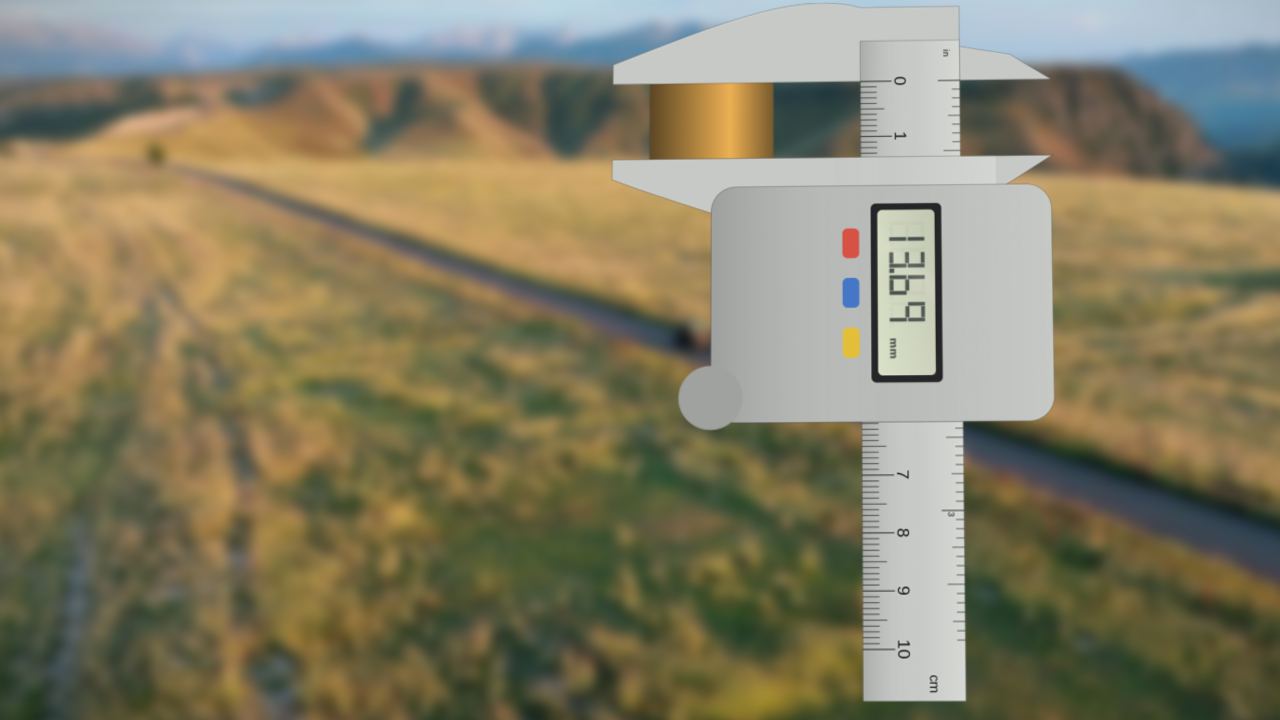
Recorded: 13.69 mm
